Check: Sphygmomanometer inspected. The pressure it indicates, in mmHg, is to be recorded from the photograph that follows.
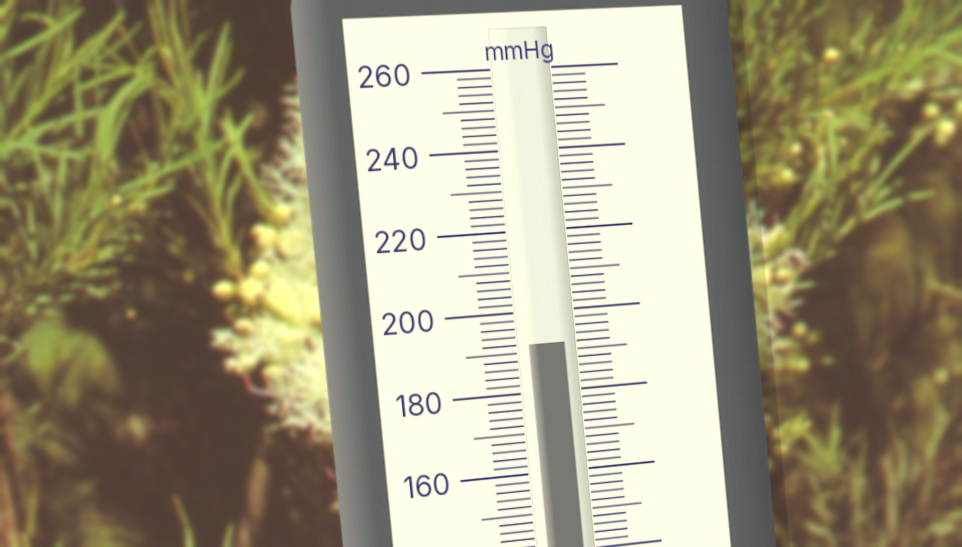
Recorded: 192 mmHg
